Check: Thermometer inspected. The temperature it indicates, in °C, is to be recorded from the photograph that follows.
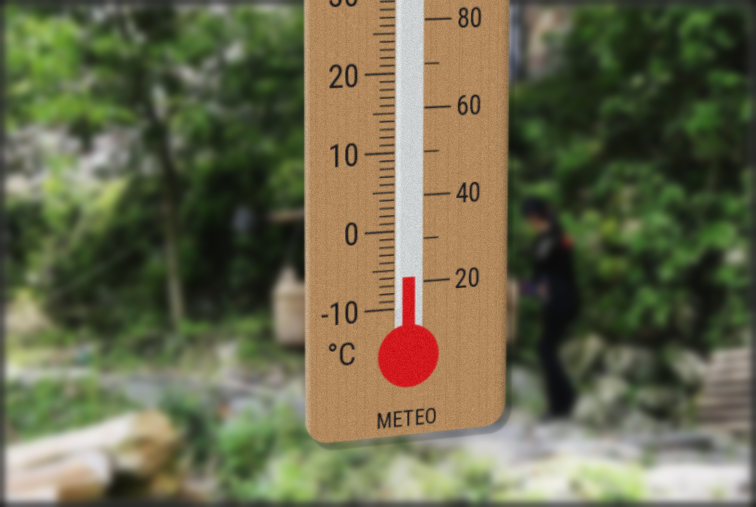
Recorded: -6 °C
